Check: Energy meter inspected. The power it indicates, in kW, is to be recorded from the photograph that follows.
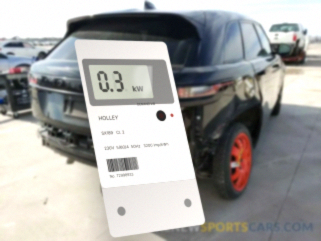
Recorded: 0.3 kW
